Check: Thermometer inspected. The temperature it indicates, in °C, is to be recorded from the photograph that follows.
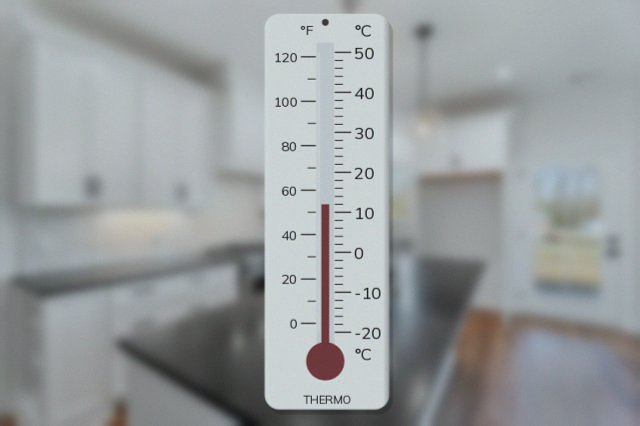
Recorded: 12 °C
